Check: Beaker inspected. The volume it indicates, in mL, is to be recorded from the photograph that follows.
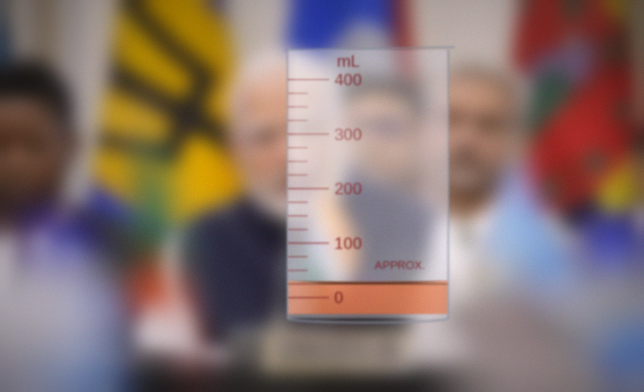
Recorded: 25 mL
